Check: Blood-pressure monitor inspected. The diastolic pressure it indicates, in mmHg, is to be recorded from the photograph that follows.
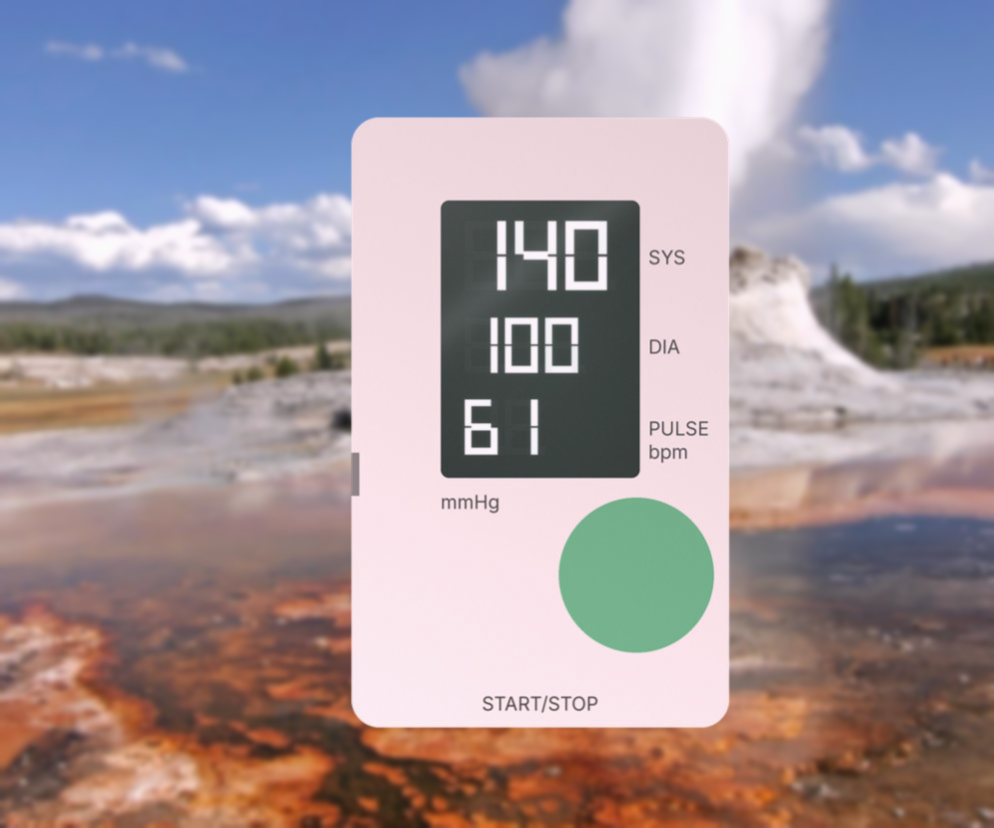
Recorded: 100 mmHg
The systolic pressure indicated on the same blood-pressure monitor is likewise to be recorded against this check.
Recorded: 140 mmHg
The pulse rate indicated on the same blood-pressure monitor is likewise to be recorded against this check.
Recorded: 61 bpm
